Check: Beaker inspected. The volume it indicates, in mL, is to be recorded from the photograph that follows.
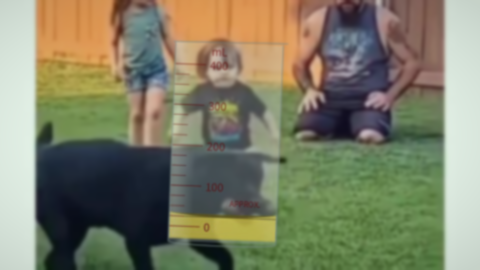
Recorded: 25 mL
